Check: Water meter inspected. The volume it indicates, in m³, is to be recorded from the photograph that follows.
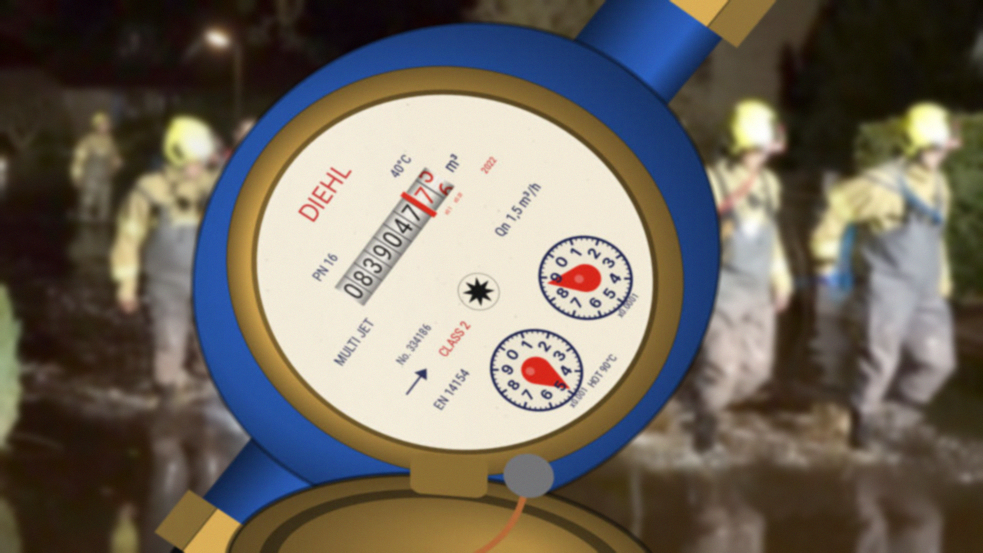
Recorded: 839047.7548 m³
